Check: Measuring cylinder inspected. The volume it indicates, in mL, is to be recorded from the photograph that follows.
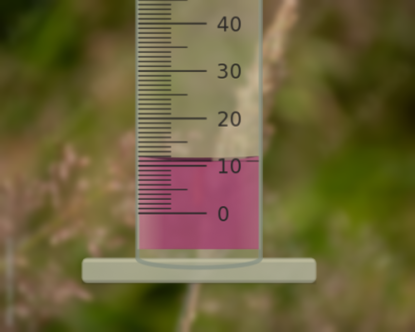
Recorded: 11 mL
